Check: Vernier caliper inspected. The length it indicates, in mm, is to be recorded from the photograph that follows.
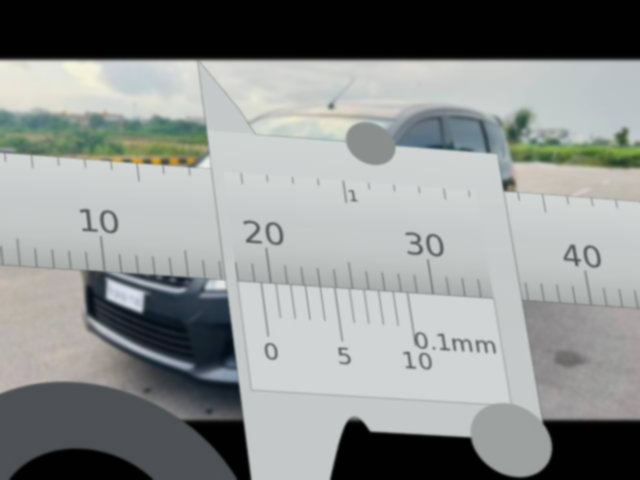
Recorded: 19.4 mm
